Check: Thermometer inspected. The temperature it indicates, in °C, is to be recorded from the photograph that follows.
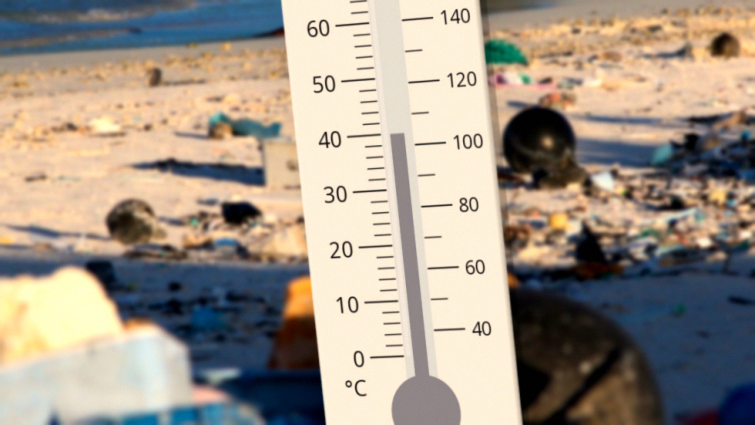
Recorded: 40 °C
